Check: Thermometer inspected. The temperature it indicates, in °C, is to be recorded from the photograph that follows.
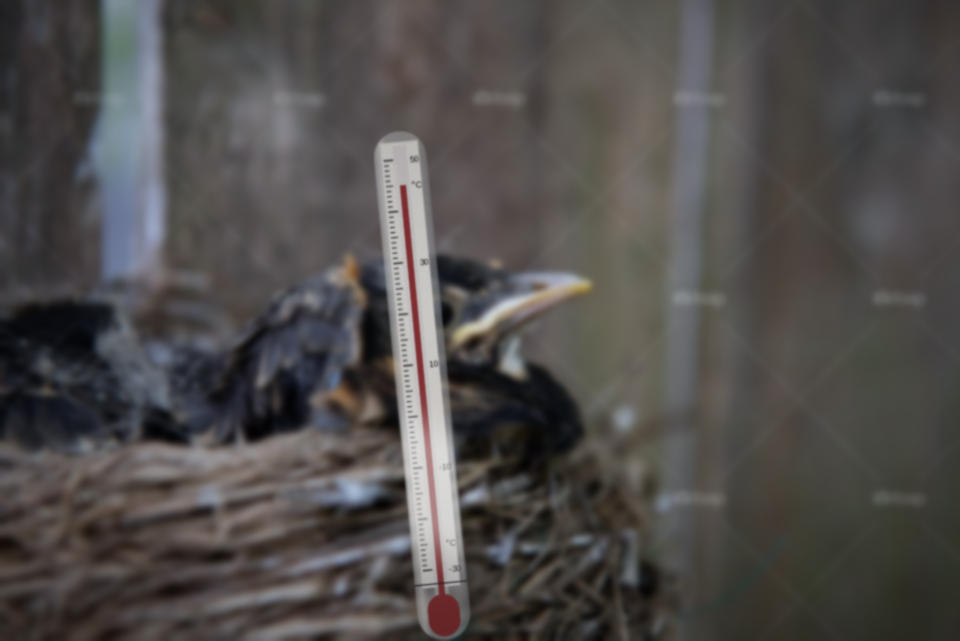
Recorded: 45 °C
